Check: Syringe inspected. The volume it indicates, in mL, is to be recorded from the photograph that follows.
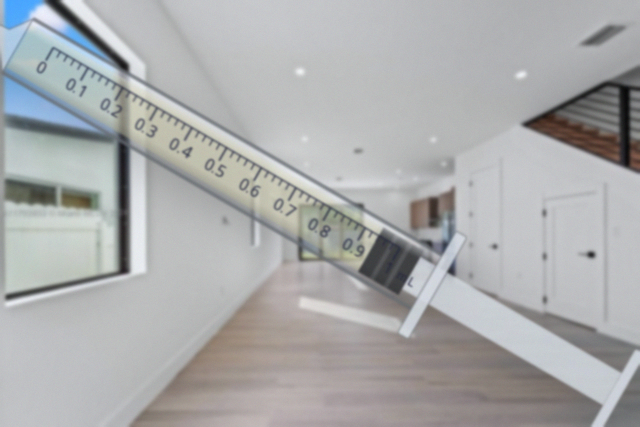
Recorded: 0.94 mL
